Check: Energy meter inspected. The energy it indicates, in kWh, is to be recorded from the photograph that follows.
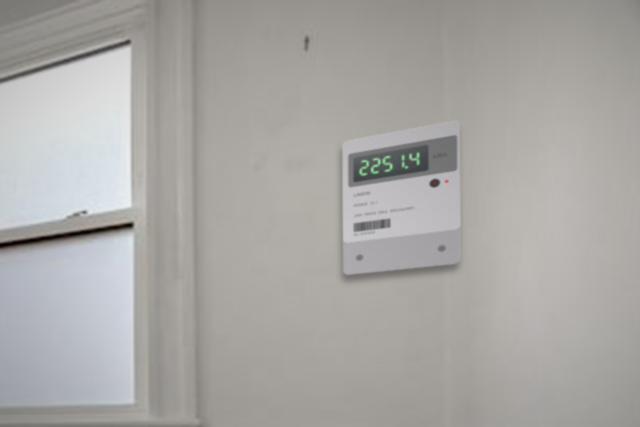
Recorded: 2251.4 kWh
